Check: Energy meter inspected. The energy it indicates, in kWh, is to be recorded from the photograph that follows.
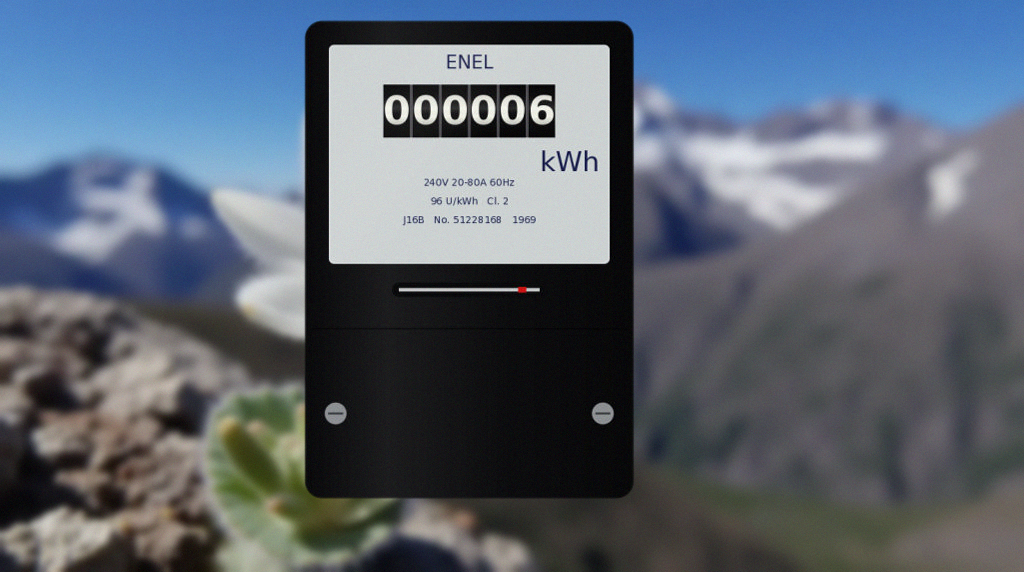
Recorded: 6 kWh
